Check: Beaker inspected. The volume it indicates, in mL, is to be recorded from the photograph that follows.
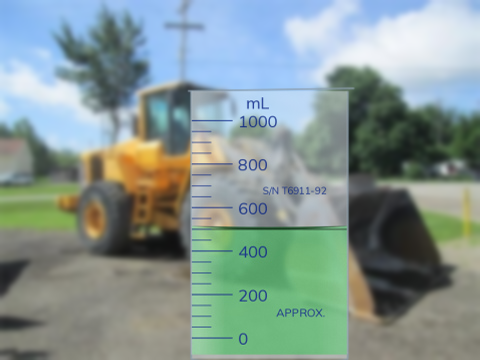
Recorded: 500 mL
